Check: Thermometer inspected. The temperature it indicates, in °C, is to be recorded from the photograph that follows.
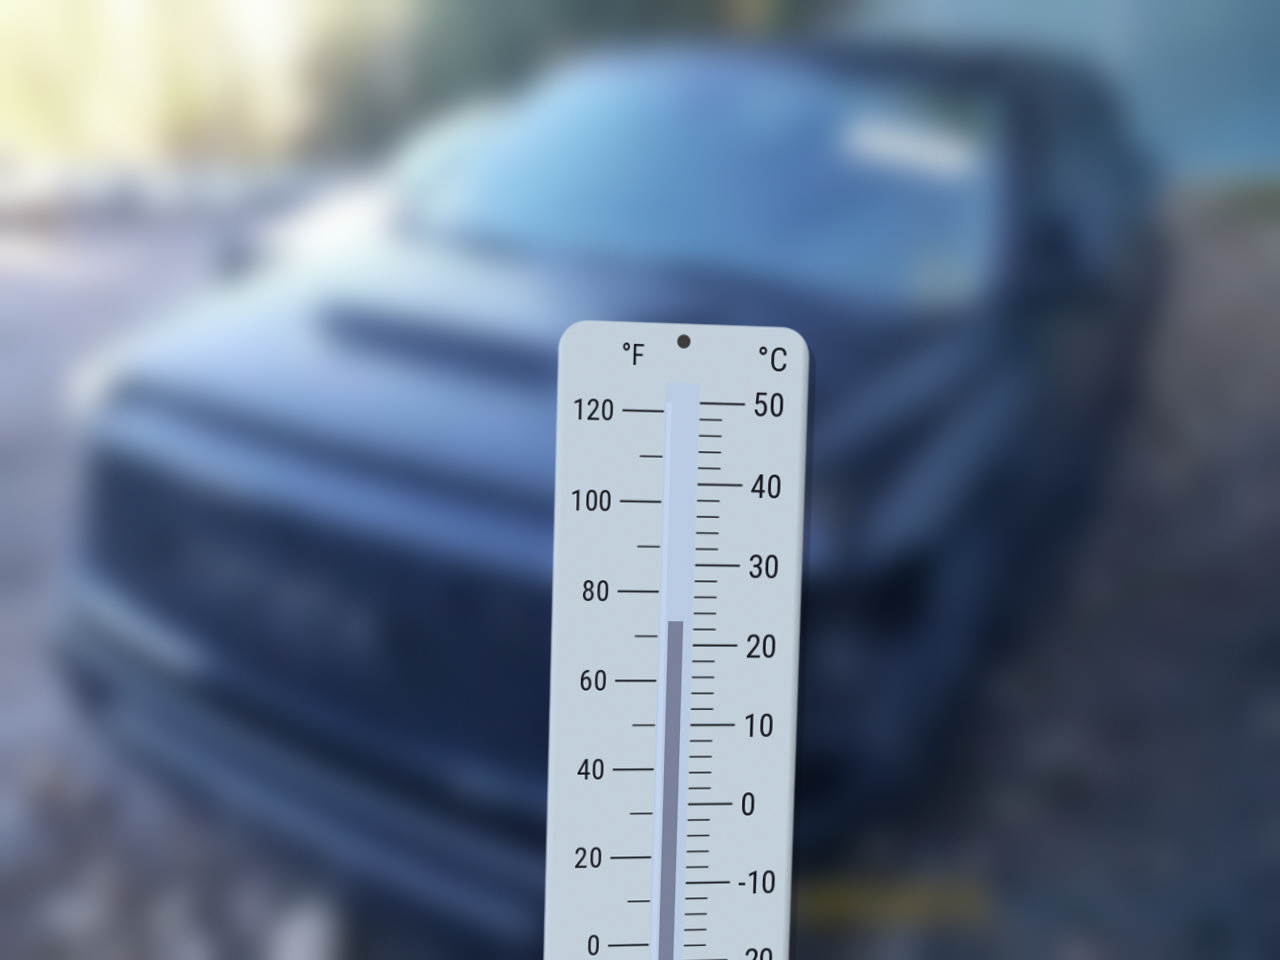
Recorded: 23 °C
